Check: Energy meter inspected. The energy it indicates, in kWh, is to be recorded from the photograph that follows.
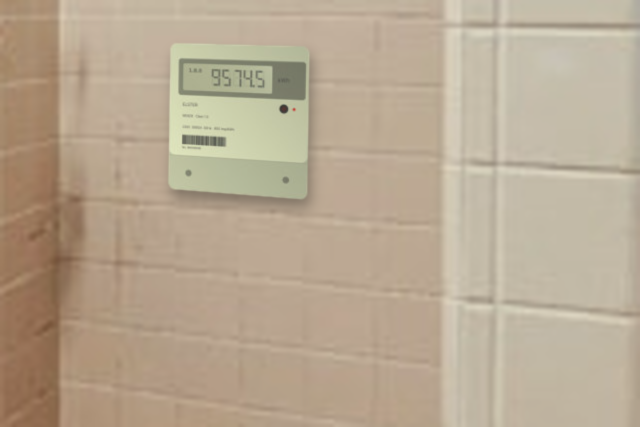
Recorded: 9574.5 kWh
